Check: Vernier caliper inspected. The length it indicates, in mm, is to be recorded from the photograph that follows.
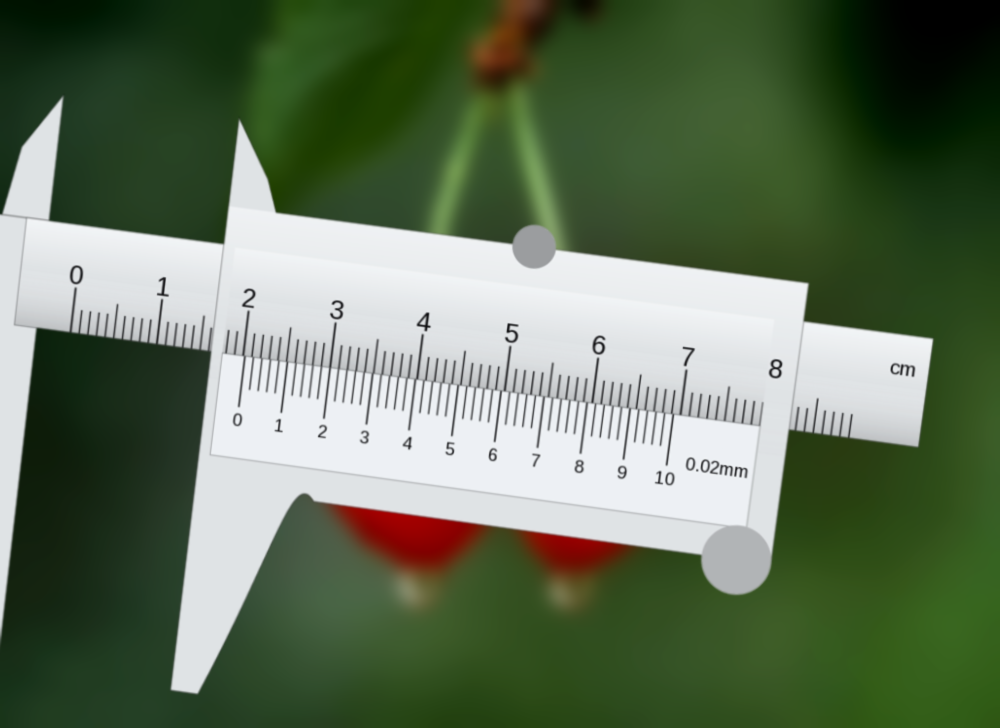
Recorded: 20.2 mm
